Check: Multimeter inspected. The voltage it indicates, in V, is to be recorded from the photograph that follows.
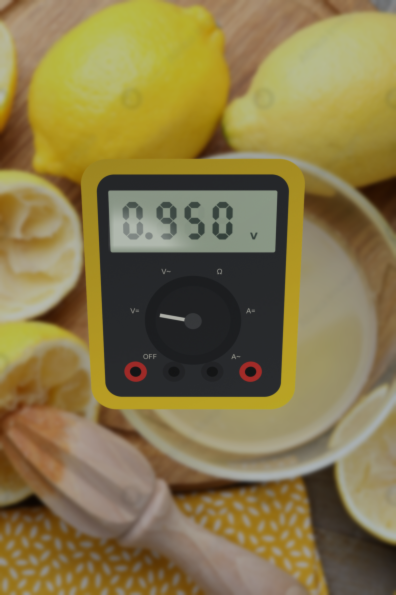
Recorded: 0.950 V
